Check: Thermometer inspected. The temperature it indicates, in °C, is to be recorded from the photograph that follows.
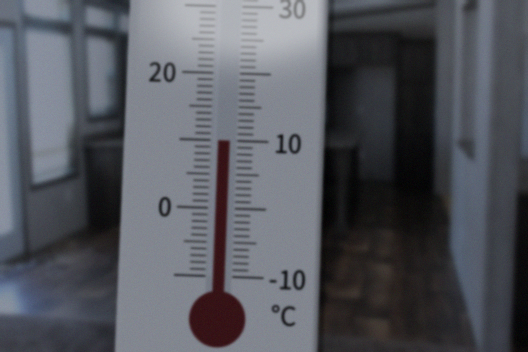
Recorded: 10 °C
